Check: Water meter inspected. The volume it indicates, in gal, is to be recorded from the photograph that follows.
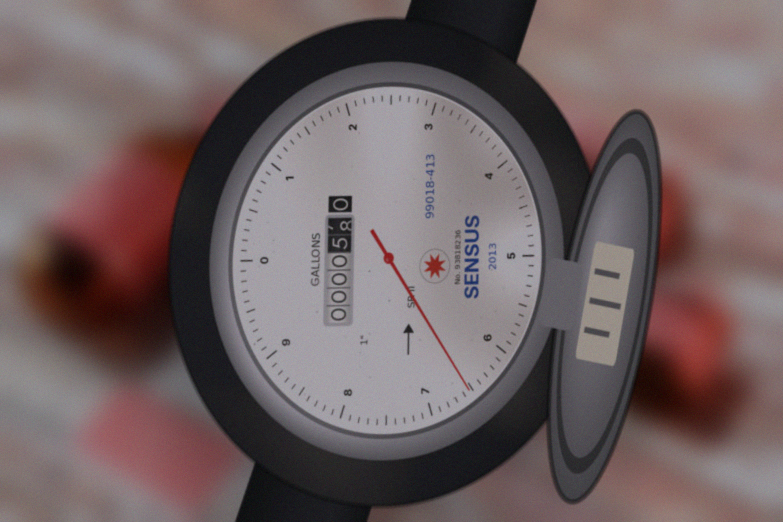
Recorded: 576.5 gal
